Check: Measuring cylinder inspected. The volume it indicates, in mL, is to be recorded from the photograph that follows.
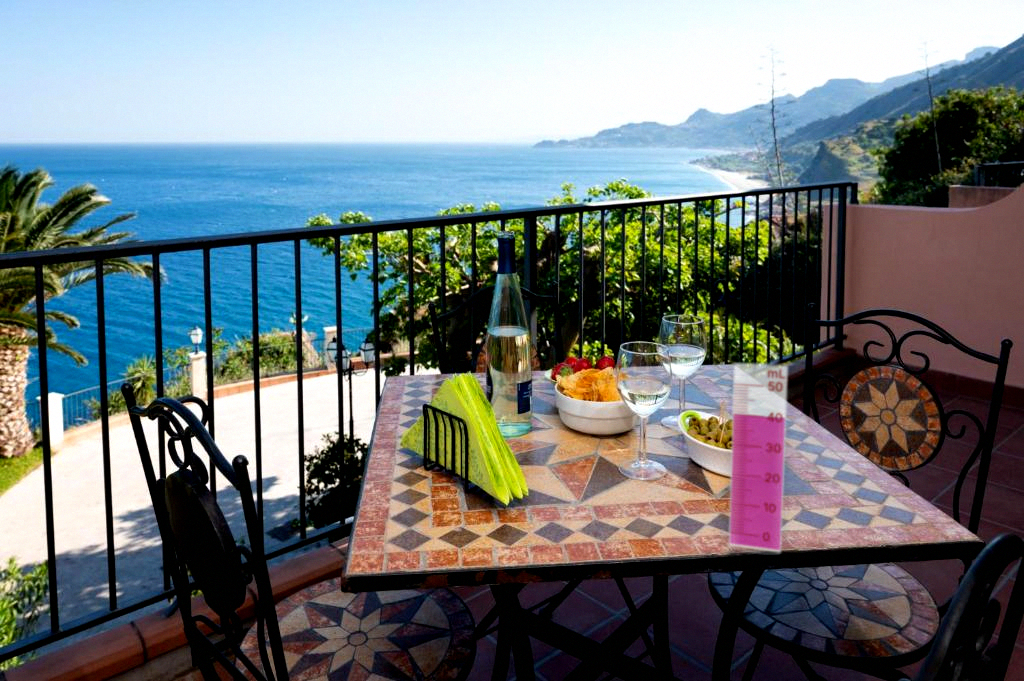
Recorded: 40 mL
